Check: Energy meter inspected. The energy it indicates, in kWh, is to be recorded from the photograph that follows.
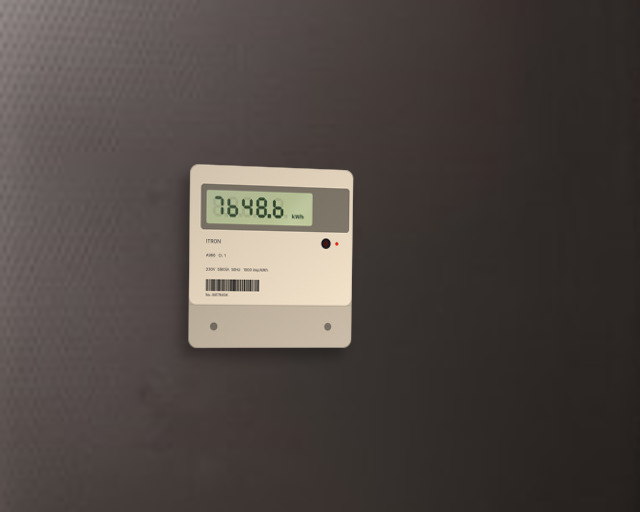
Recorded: 7648.6 kWh
